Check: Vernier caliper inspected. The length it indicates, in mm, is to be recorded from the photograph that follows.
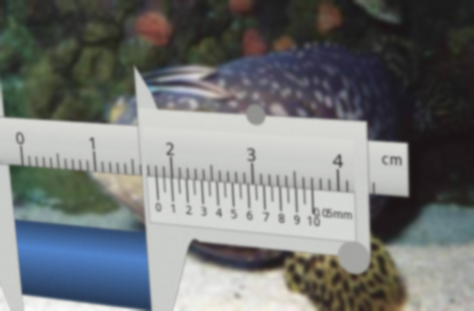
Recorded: 18.0 mm
